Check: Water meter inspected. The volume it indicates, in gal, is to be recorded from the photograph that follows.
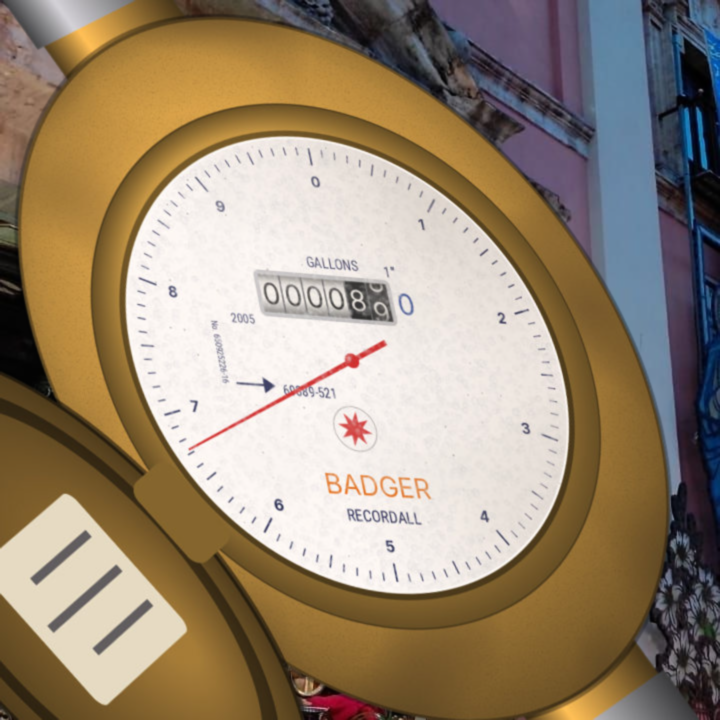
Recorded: 886.7 gal
